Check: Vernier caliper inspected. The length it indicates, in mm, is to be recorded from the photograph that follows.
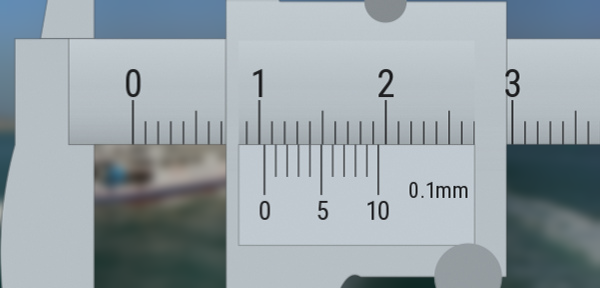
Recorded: 10.4 mm
